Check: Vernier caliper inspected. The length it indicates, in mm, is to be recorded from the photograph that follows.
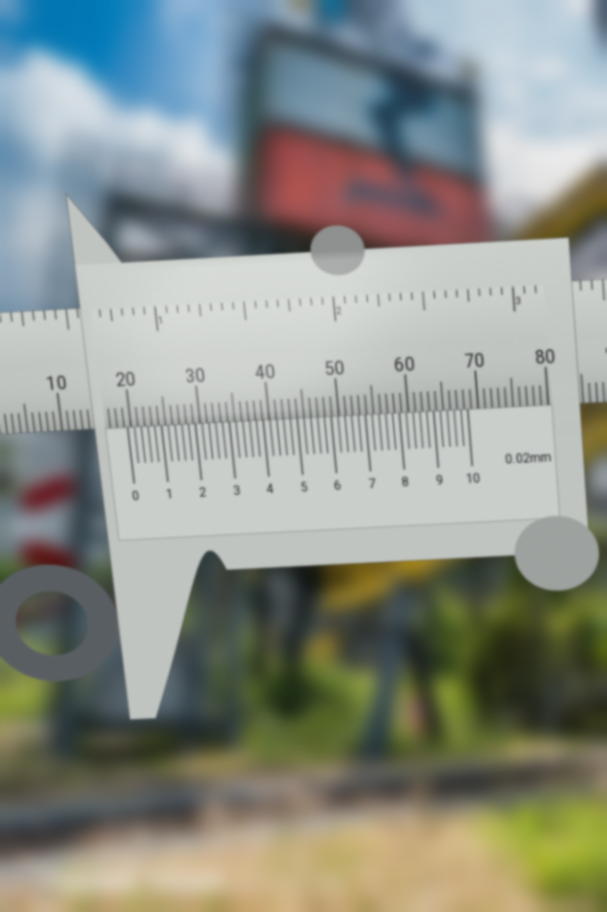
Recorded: 19.5 mm
